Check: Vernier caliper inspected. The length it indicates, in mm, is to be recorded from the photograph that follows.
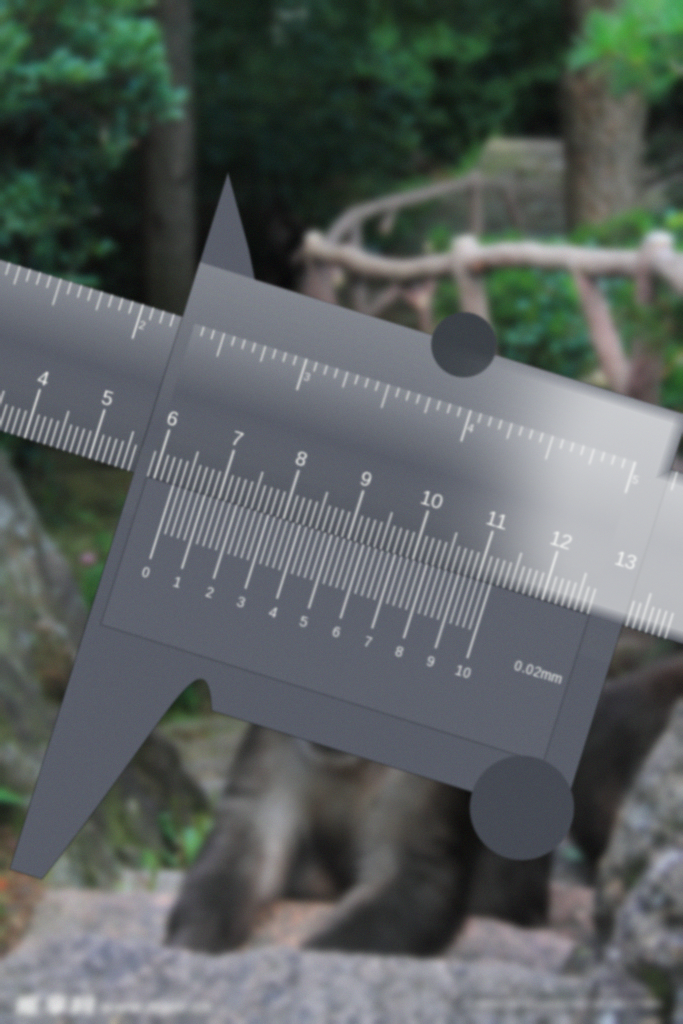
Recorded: 63.0 mm
